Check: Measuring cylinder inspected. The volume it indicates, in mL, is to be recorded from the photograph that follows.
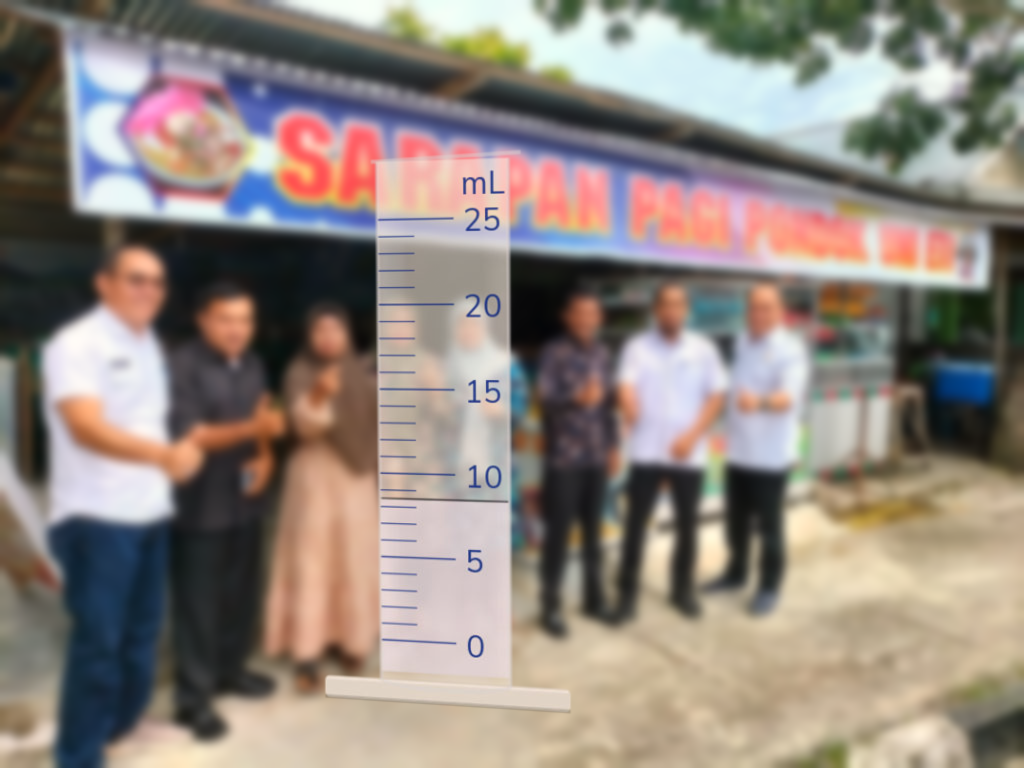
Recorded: 8.5 mL
